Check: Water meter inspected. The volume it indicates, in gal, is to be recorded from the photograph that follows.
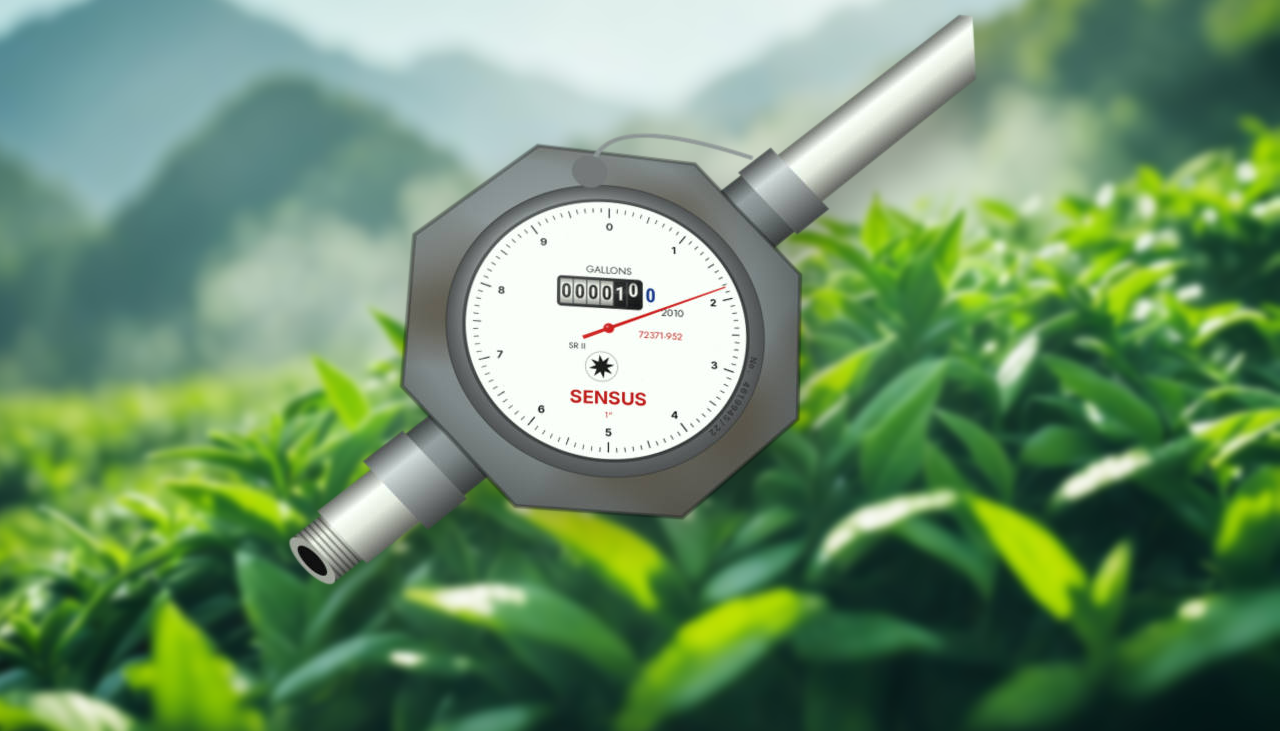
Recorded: 101.8 gal
